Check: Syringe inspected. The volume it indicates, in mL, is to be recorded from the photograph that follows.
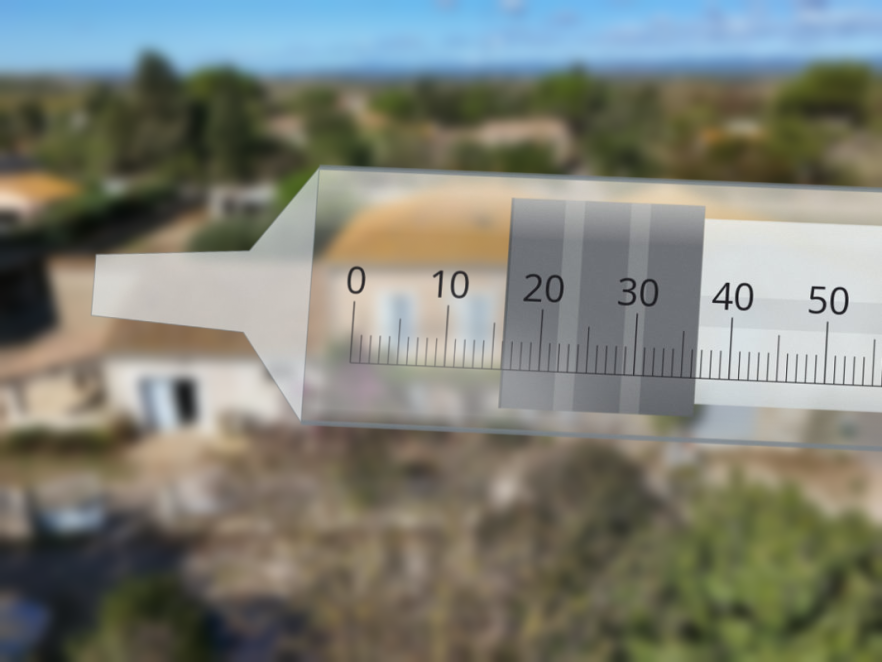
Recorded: 16 mL
